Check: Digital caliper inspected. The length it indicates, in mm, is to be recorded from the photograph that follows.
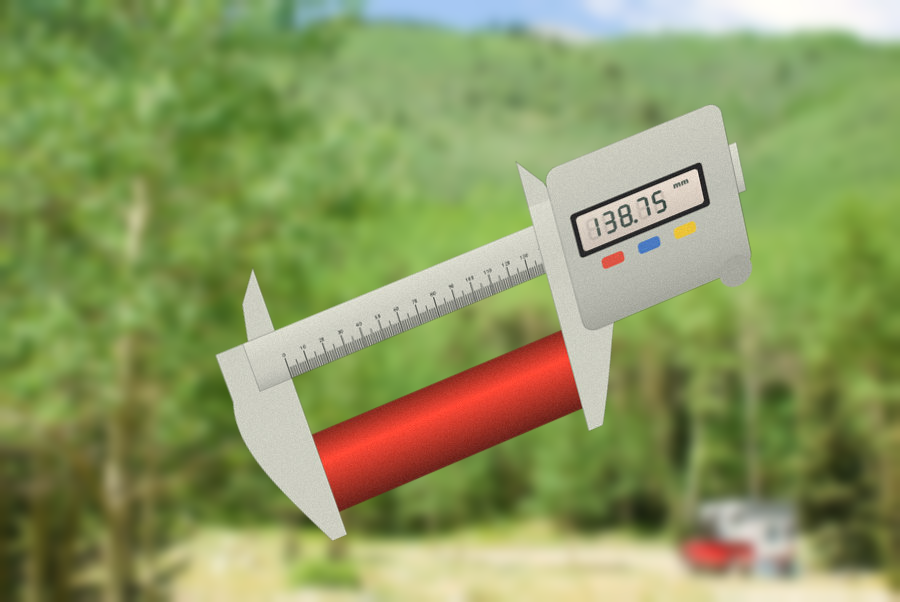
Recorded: 138.75 mm
